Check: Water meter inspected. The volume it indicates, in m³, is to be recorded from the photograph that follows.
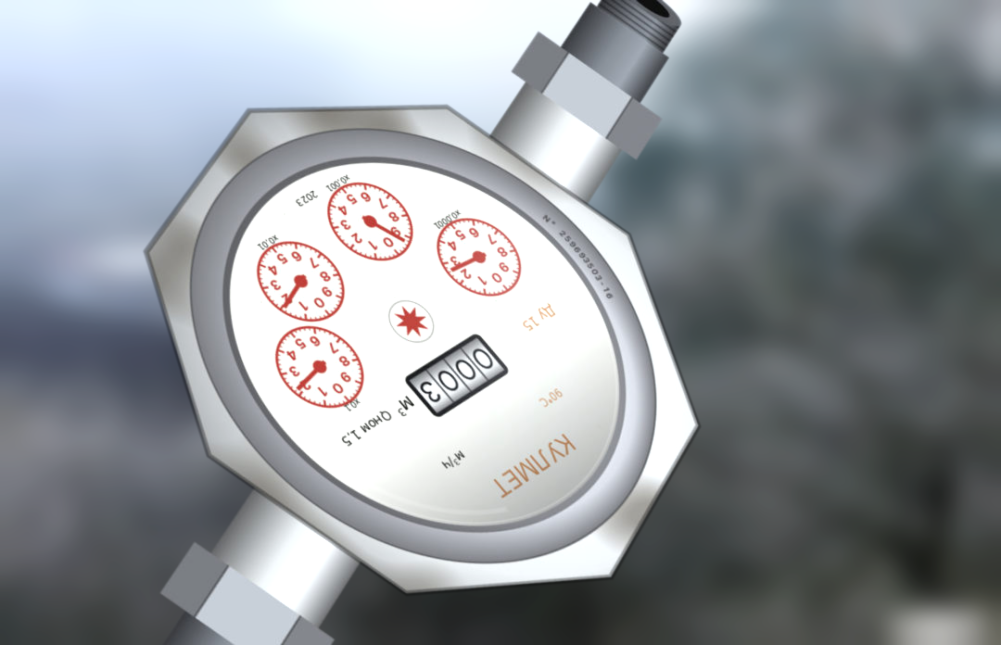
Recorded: 3.2192 m³
